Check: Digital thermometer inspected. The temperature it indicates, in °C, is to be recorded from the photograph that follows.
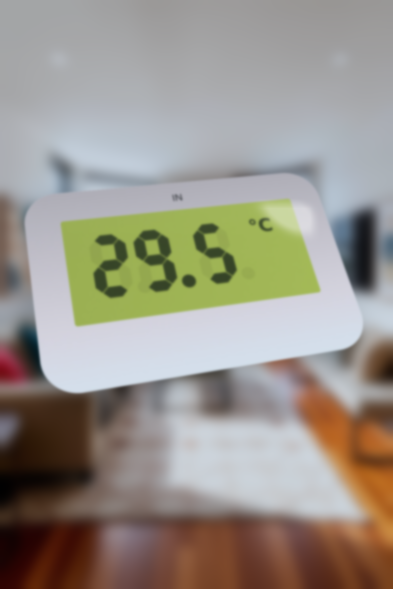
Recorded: 29.5 °C
